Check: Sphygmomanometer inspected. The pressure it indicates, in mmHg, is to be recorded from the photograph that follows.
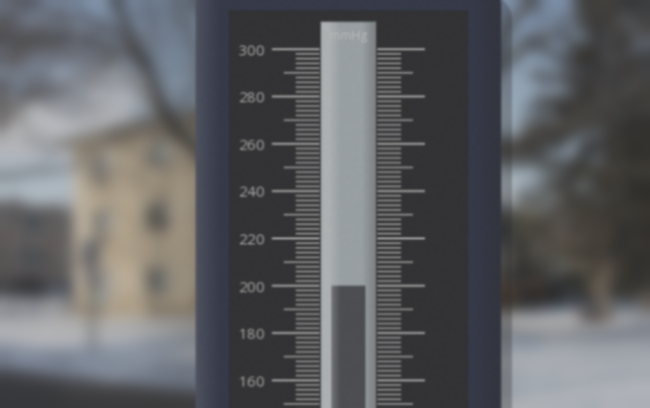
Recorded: 200 mmHg
